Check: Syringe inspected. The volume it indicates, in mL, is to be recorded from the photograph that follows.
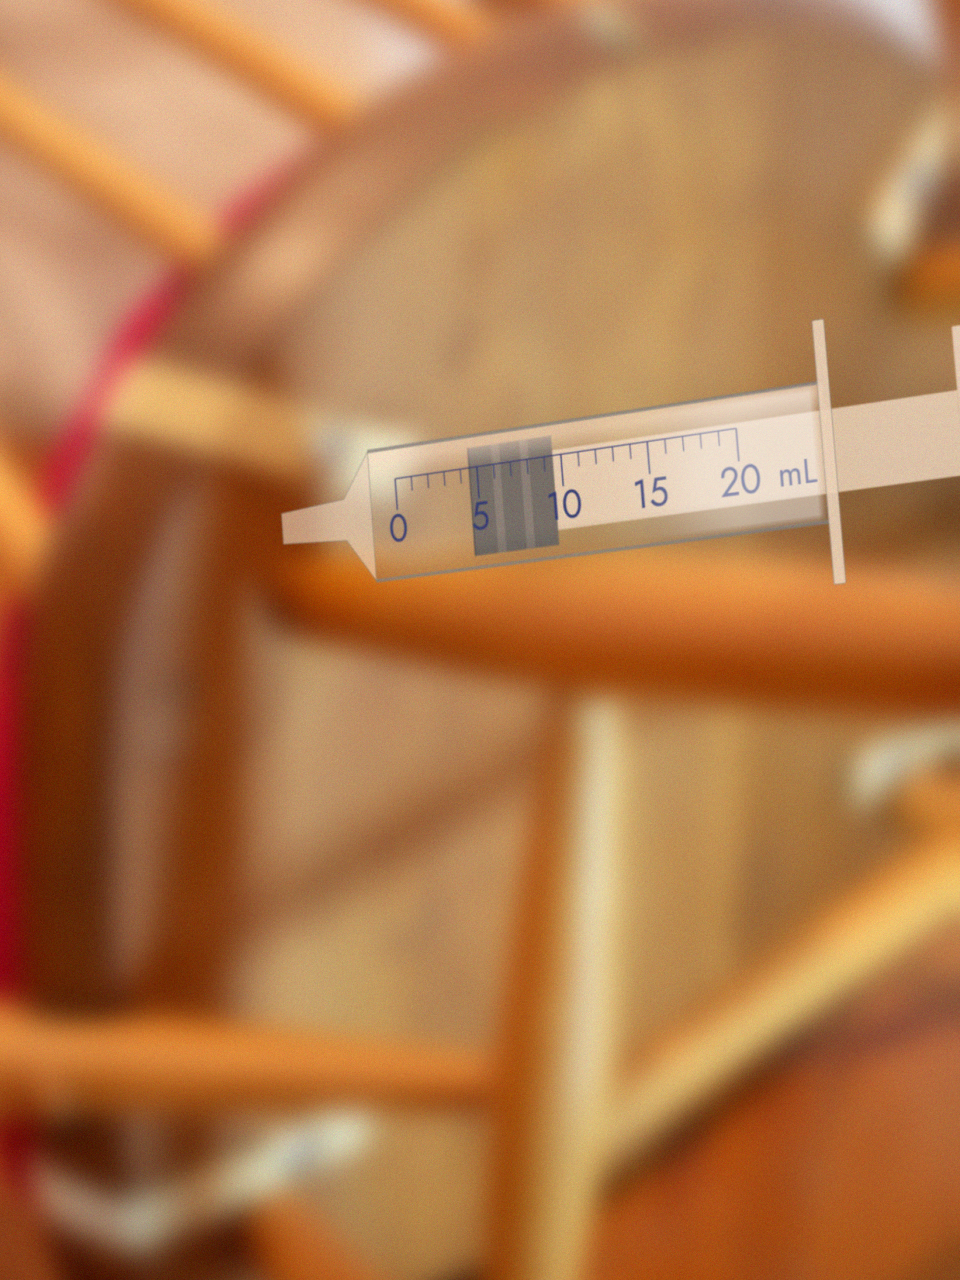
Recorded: 4.5 mL
